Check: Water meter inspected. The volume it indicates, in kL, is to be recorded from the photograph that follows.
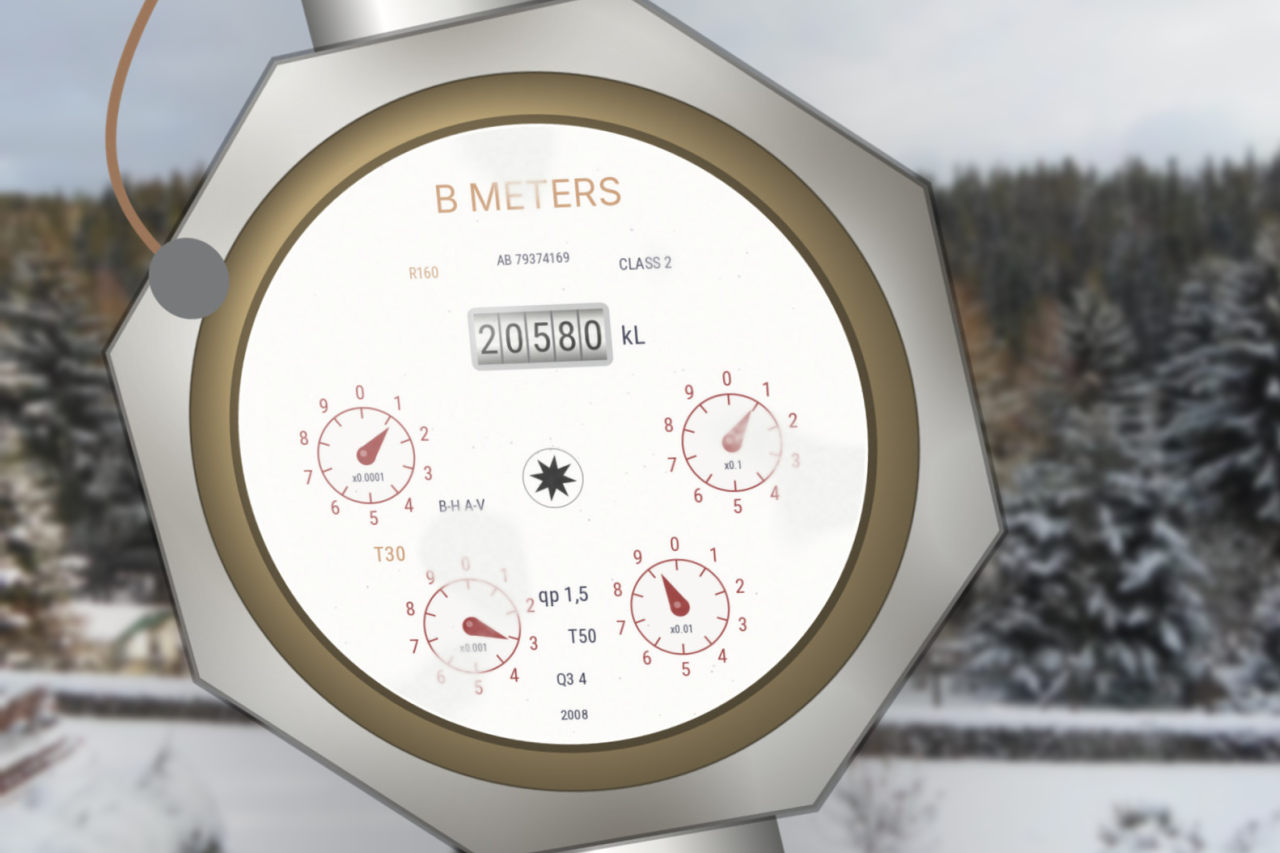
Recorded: 20580.0931 kL
